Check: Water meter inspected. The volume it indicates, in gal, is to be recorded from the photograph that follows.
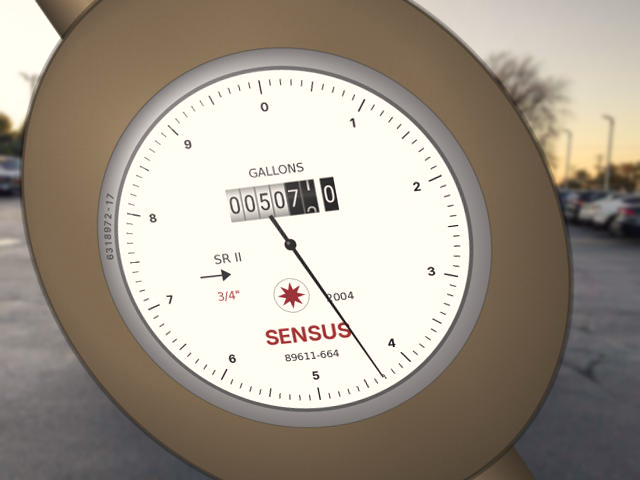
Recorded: 50714.3 gal
